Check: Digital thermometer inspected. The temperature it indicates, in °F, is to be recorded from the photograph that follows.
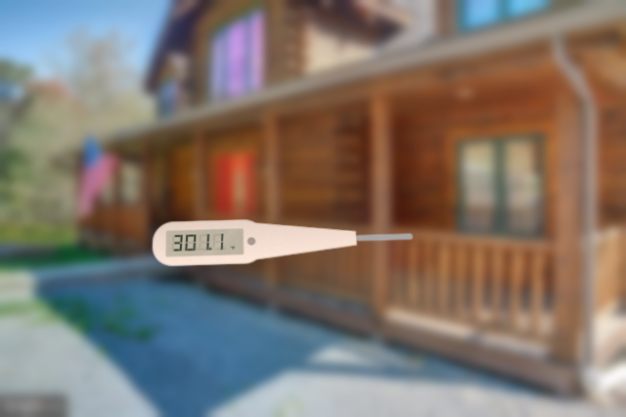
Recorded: 301.1 °F
